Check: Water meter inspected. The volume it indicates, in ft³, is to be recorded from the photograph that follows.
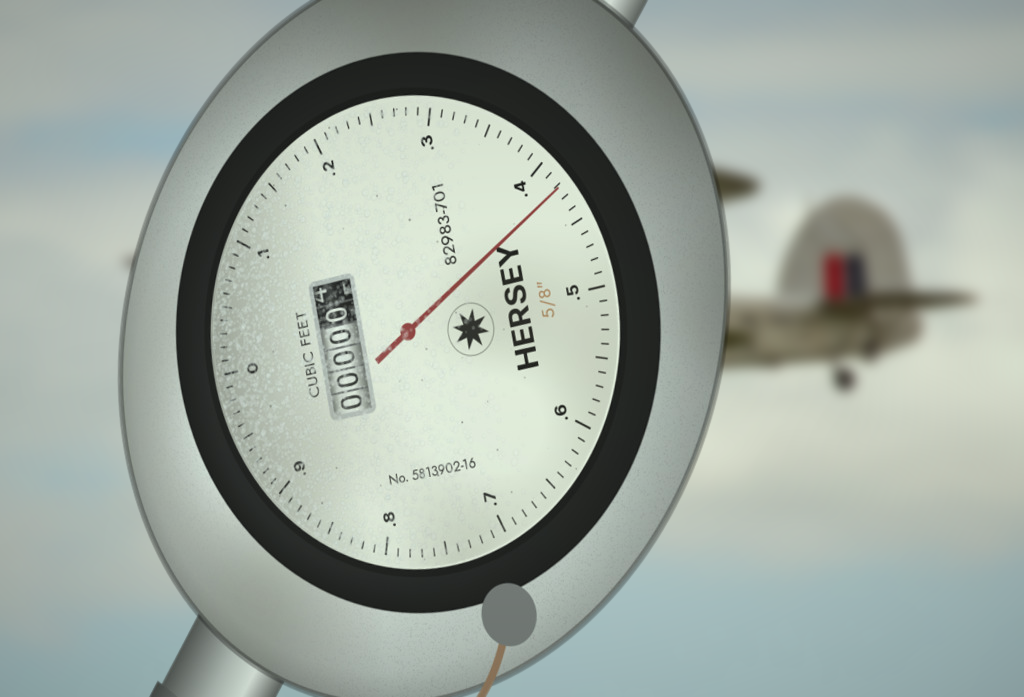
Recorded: 4.42 ft³
